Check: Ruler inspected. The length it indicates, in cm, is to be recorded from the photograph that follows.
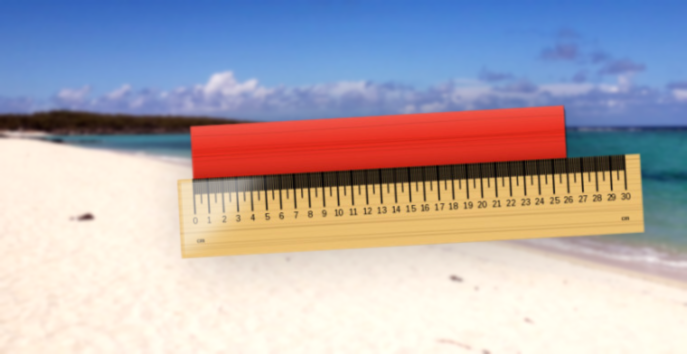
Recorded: 26 cm
